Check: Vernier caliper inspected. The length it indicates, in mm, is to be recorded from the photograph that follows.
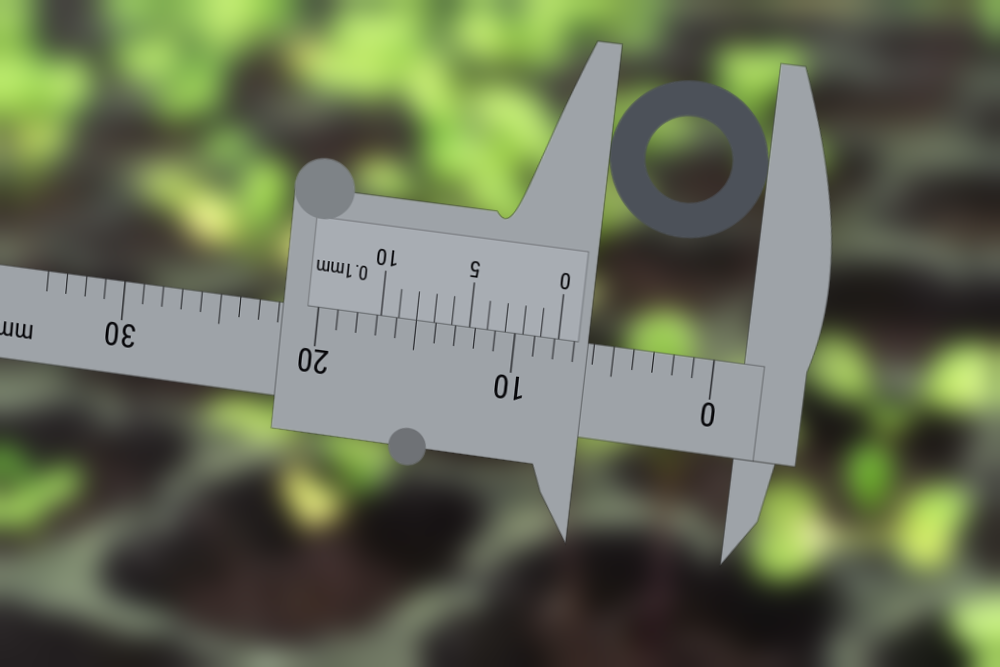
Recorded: 7.8 mm
